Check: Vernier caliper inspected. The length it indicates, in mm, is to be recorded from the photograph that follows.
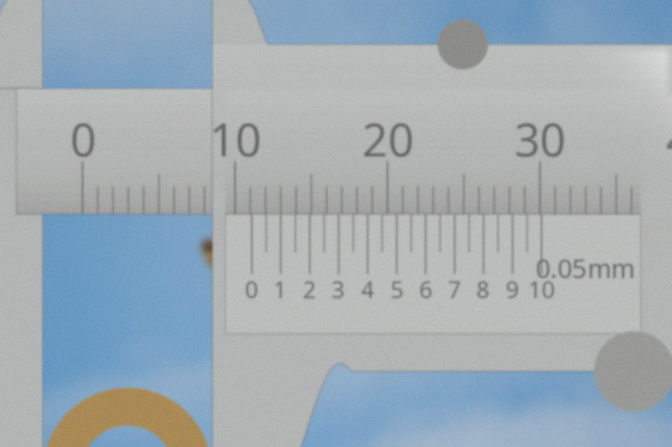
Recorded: 11.1 mm
